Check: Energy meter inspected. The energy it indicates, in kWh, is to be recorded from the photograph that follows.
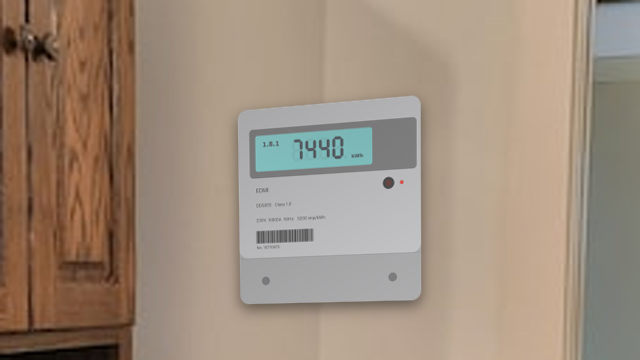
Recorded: 7440 kWh
